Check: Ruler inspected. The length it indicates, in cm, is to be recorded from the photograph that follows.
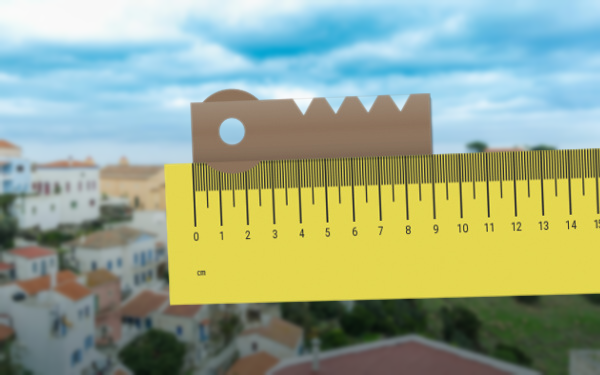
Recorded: 9 cm
